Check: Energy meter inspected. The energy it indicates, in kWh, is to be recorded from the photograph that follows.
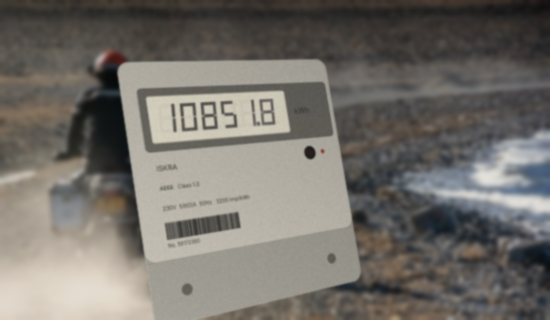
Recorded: 10851.8 kWh
